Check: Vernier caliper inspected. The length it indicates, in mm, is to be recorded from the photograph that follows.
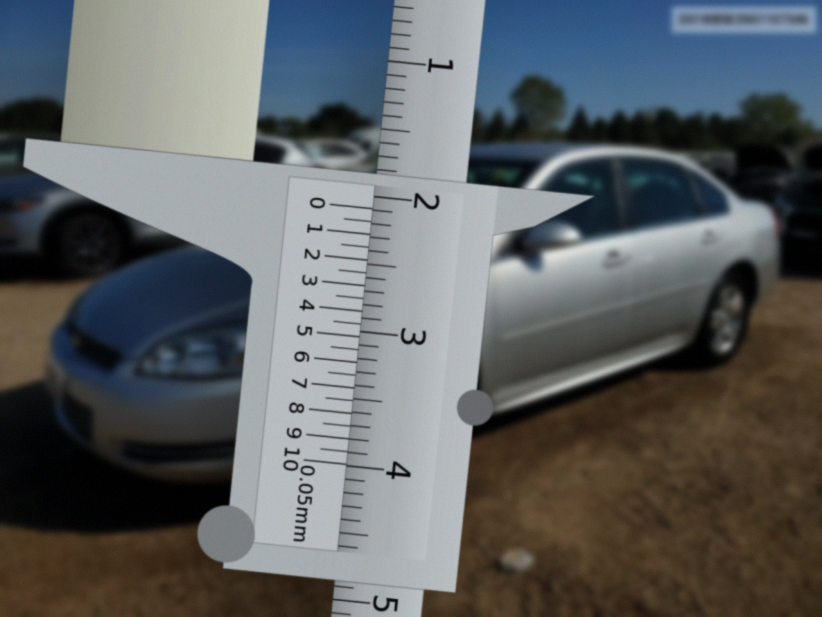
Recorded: 20.9 mm
